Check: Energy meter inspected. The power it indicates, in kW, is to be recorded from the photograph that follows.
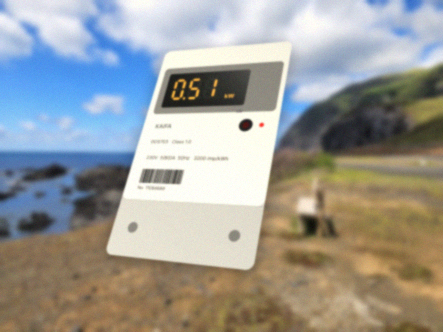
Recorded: 0.51 kW
